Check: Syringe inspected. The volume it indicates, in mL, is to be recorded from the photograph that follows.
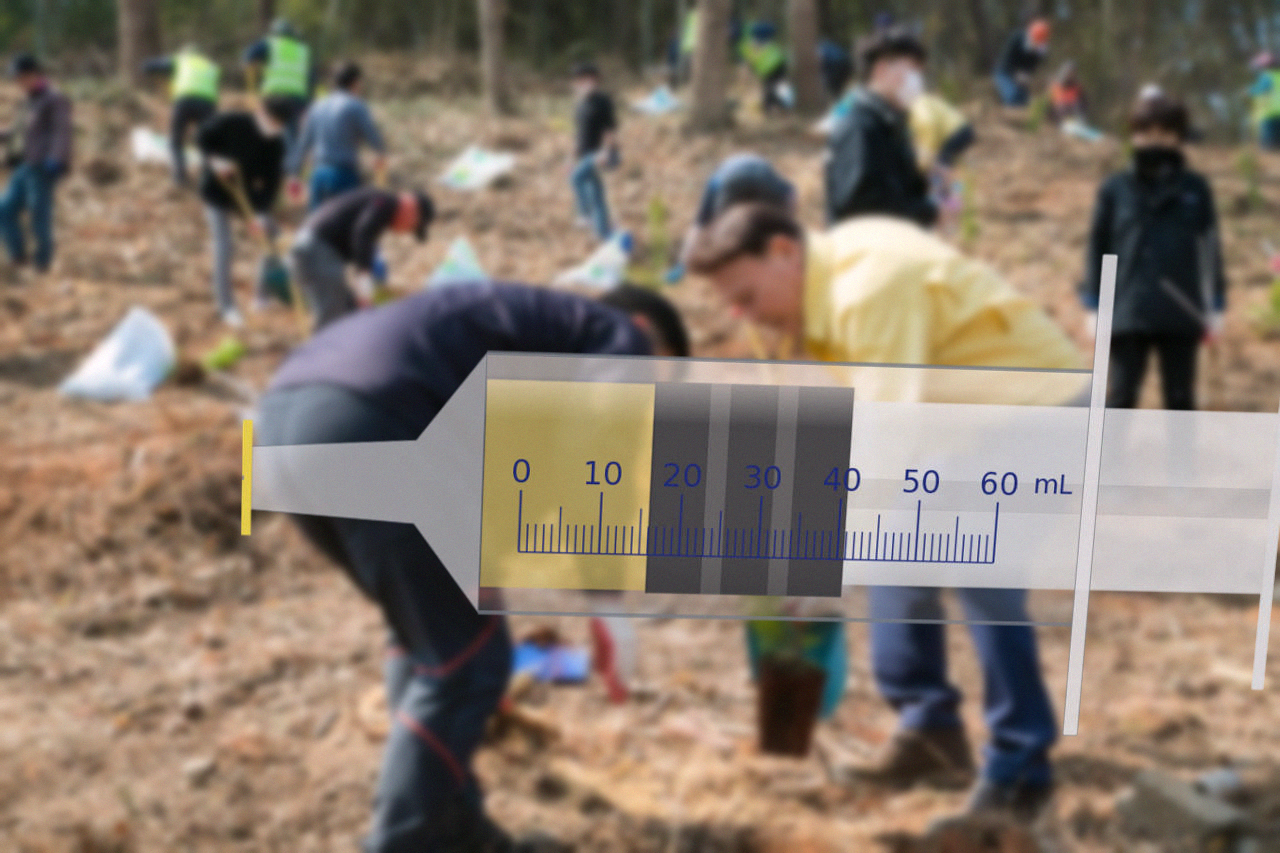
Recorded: 16 mL
